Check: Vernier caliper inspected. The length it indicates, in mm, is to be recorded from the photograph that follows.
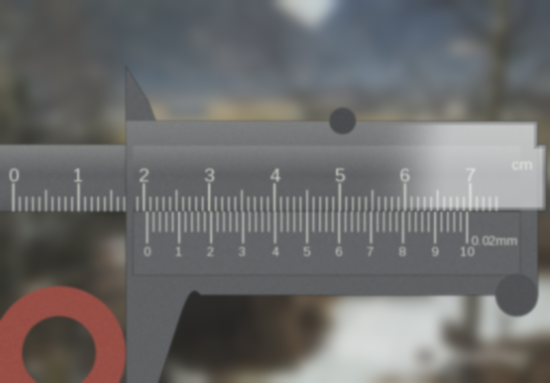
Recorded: 20.5 mm
